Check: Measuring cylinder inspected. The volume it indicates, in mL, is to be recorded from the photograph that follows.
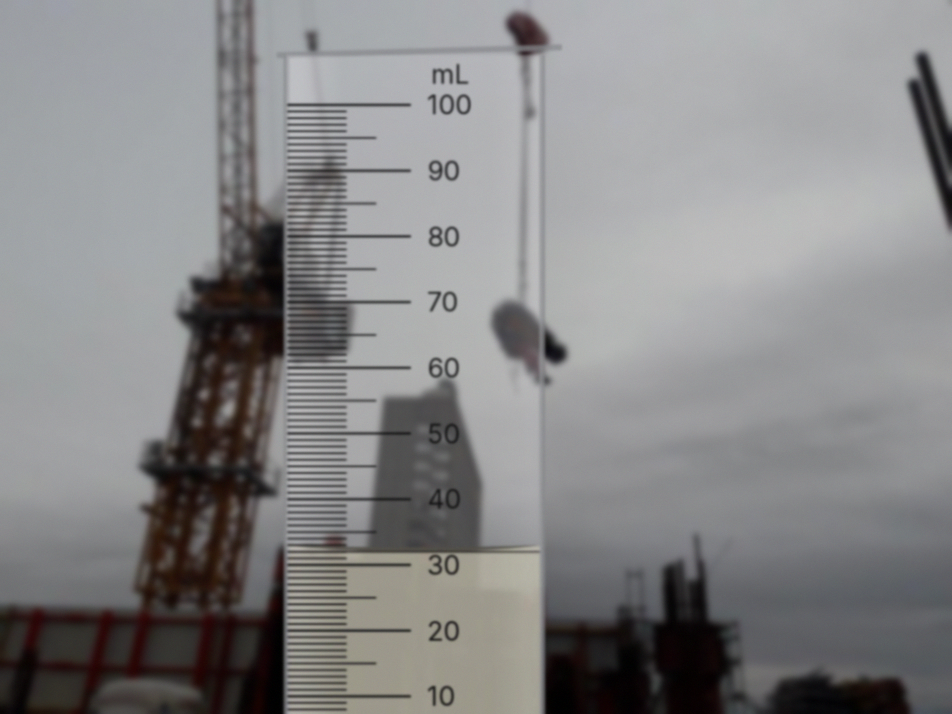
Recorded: 32 mL
